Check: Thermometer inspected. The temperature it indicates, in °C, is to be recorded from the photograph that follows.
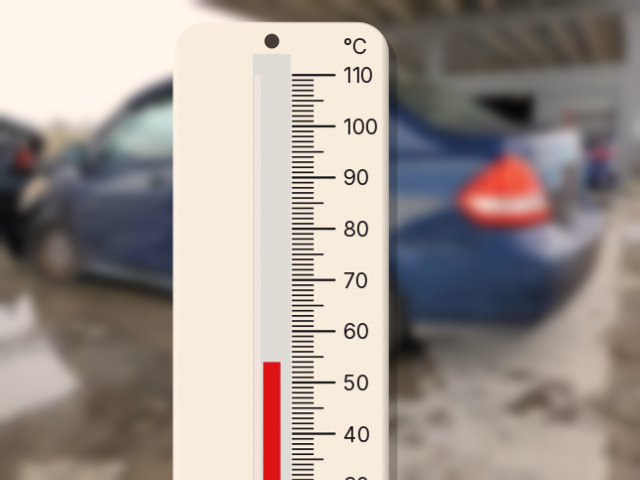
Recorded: 54 °C
